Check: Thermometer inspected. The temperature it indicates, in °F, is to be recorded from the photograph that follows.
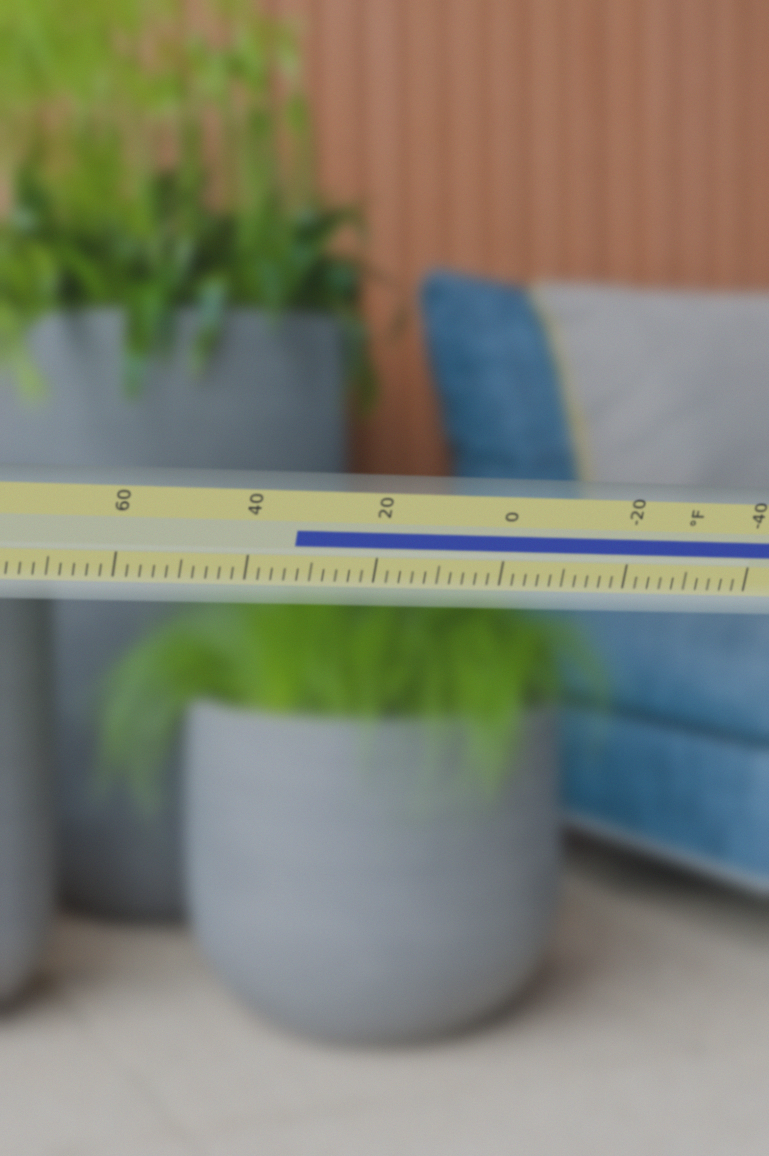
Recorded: 33 °F
